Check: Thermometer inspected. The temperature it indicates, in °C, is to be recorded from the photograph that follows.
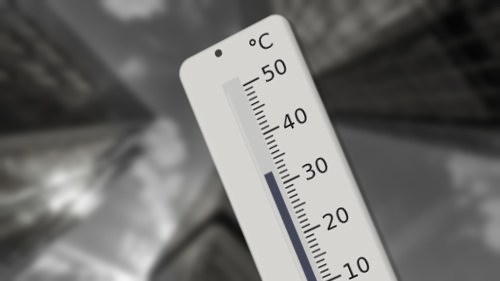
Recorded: 33 °C
